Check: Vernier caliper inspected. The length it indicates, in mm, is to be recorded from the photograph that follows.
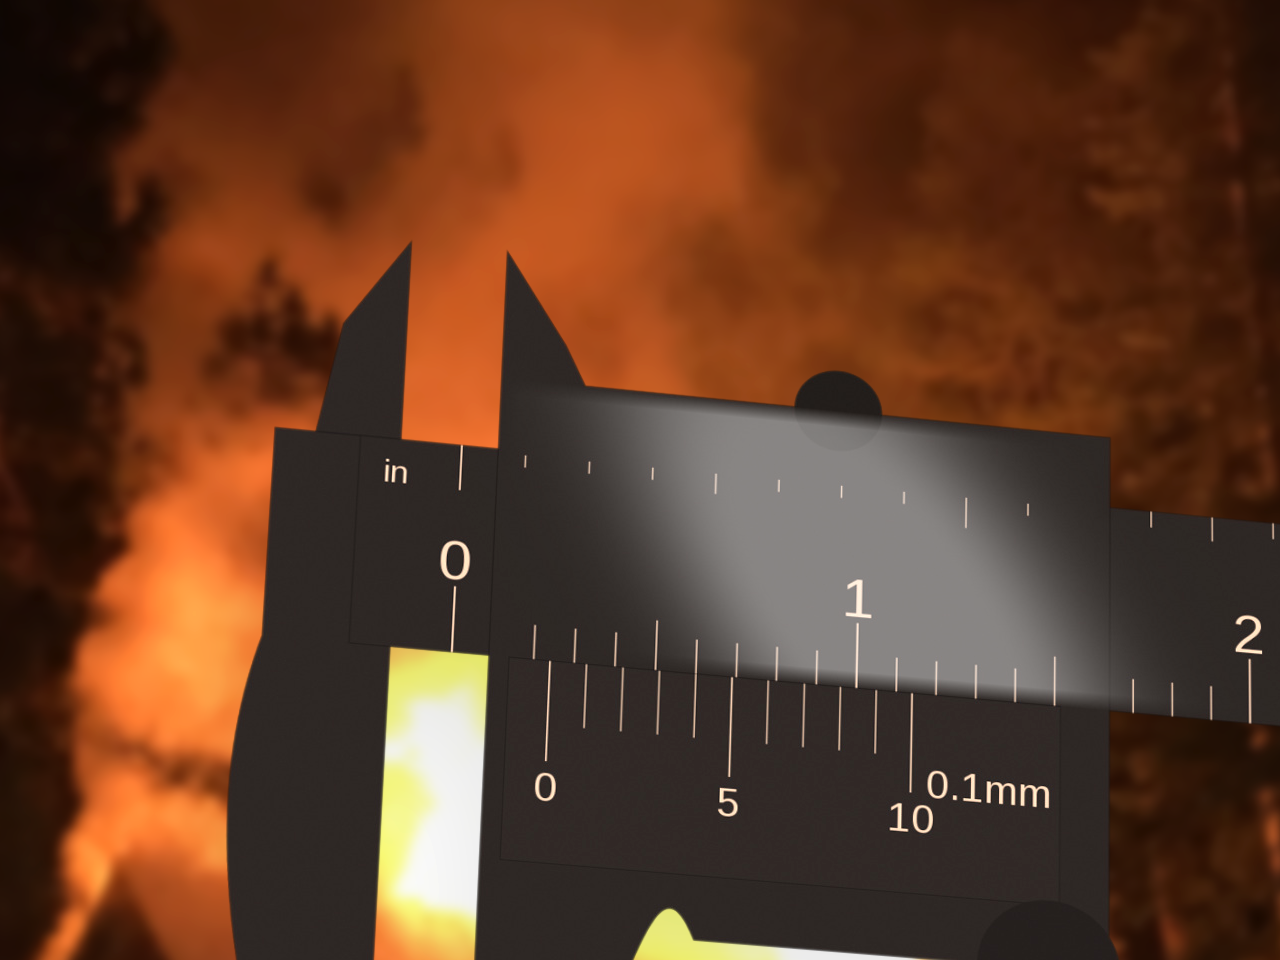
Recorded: 2.4 mm
